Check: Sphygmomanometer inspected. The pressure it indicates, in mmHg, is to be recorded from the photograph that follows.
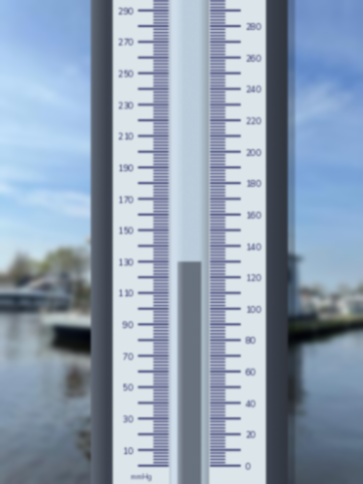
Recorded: 130 mmHg
